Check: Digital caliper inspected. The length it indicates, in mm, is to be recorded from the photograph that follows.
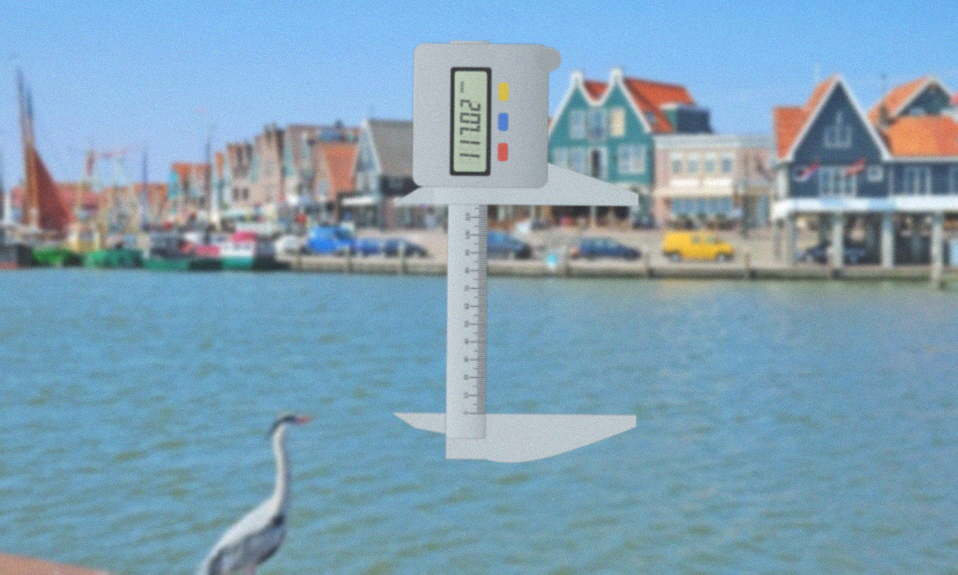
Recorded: 117.02 mm
